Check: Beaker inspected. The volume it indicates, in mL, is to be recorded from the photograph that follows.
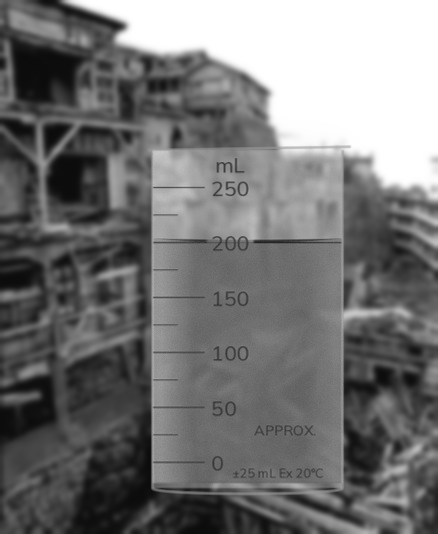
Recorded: 200 mL
